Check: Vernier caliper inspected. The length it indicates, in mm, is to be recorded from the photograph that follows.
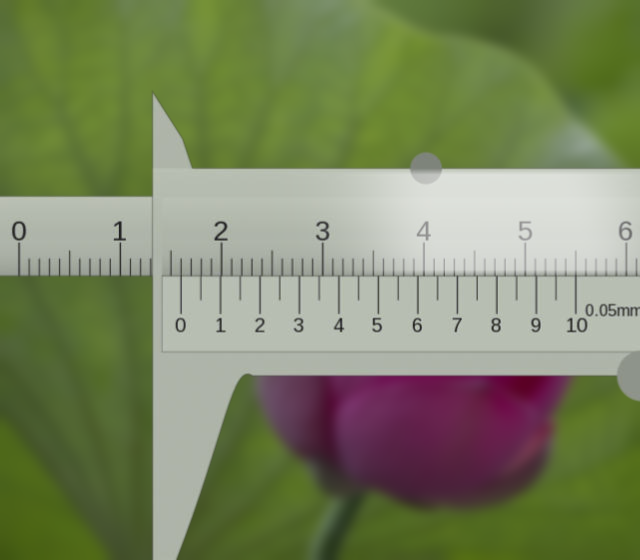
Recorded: 16.0 mm
